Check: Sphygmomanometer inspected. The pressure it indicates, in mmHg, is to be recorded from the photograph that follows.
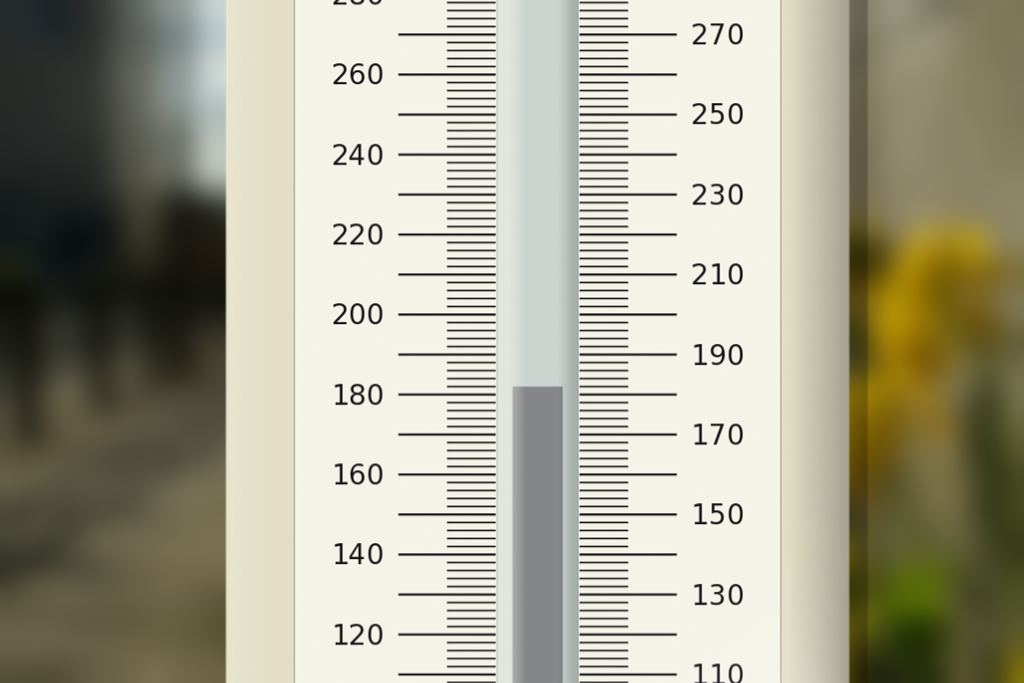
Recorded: 182 mmHg
